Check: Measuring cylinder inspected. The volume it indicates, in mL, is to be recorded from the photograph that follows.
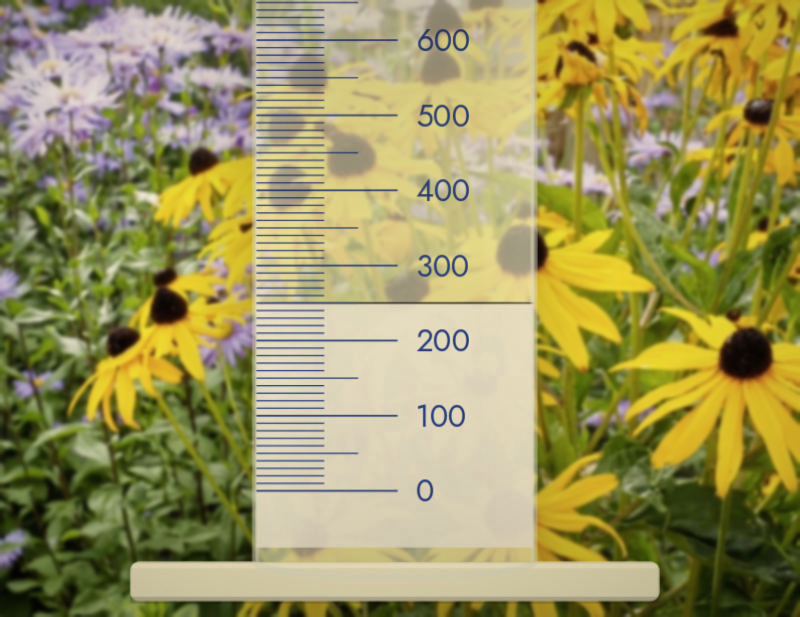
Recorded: 250 mL
